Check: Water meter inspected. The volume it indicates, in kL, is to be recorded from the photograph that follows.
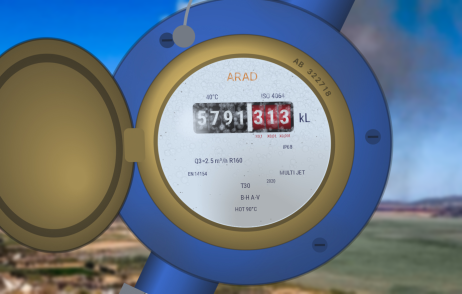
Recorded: 5791.313 kL
